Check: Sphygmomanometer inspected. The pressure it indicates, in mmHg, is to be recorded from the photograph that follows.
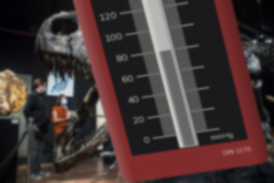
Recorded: 80 mmHg
